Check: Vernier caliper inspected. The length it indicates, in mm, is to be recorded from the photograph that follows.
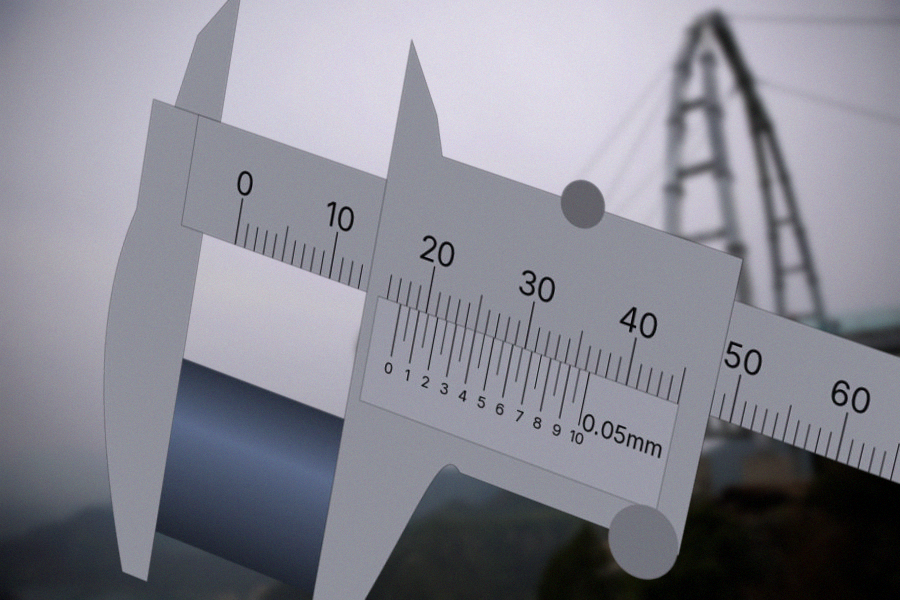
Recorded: 17.4 mm
